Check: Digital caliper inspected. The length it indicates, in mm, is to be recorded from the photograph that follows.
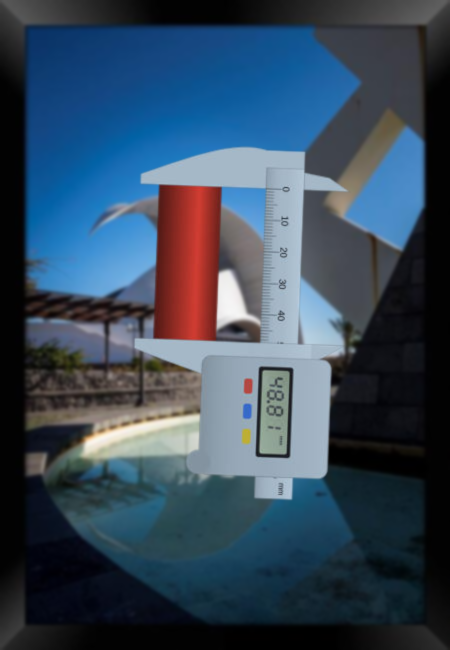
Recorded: 48.81 mm
